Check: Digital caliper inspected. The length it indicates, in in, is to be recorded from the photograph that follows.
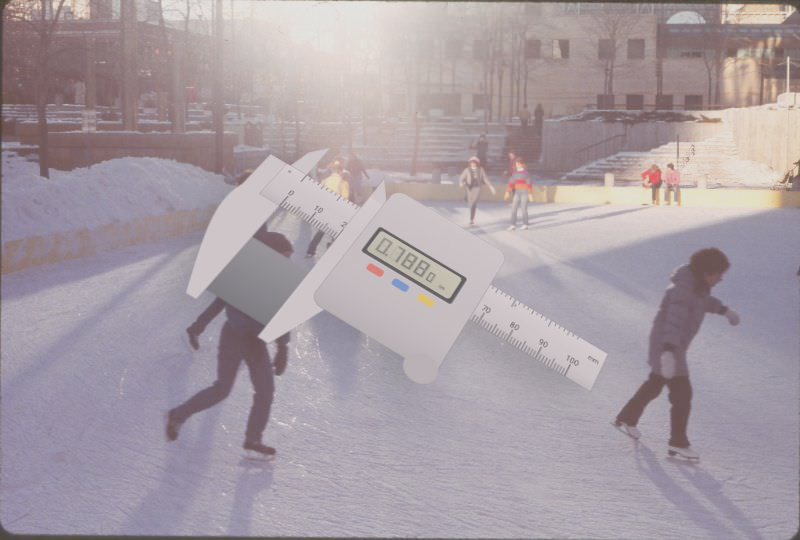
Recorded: 0.7880 in
